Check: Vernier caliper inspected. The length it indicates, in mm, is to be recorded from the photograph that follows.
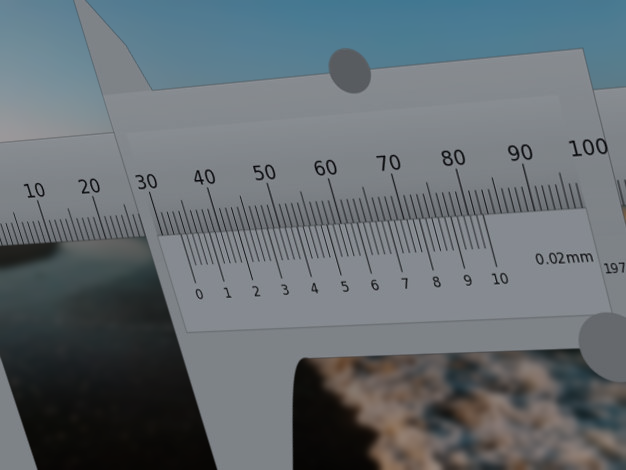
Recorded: 33.2 mm
